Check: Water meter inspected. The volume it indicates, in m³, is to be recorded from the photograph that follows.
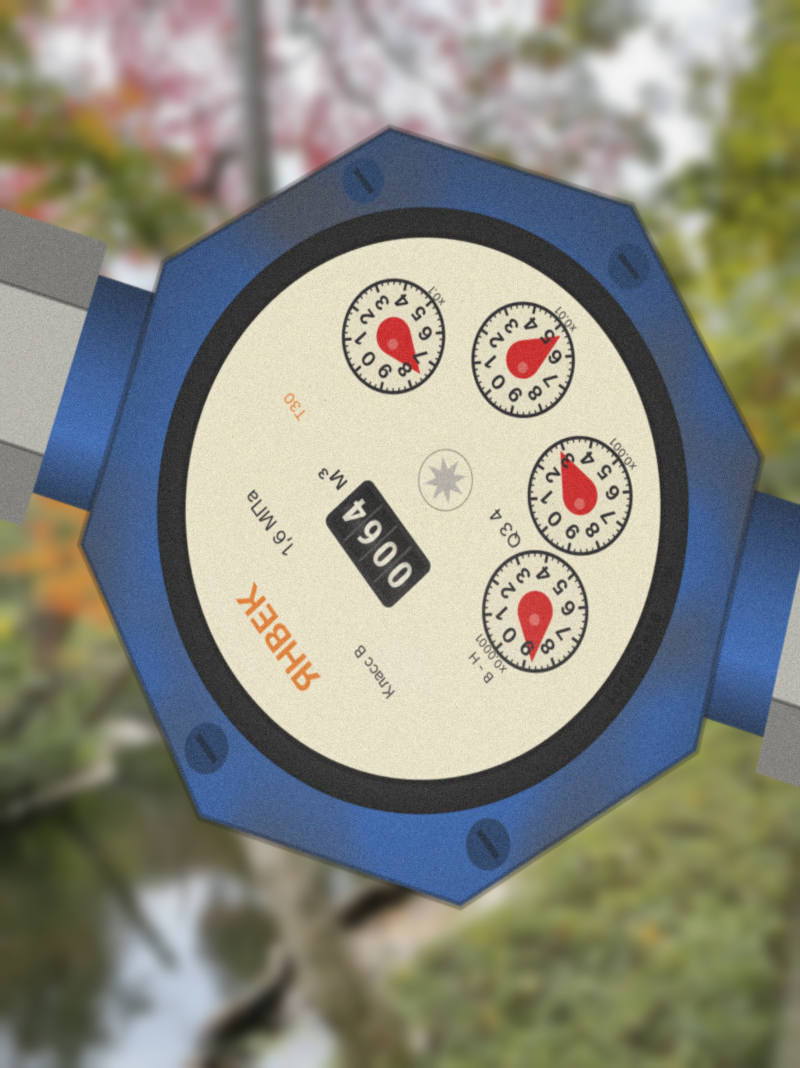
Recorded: 64.7528 m³
